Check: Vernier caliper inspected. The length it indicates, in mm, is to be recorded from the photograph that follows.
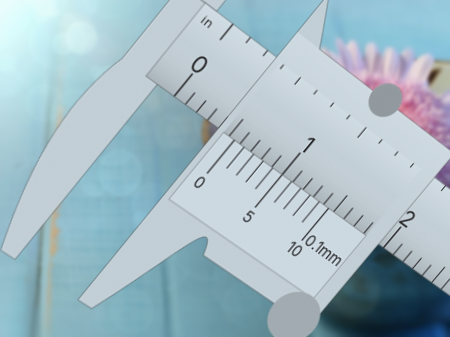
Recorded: 5.5 mm
